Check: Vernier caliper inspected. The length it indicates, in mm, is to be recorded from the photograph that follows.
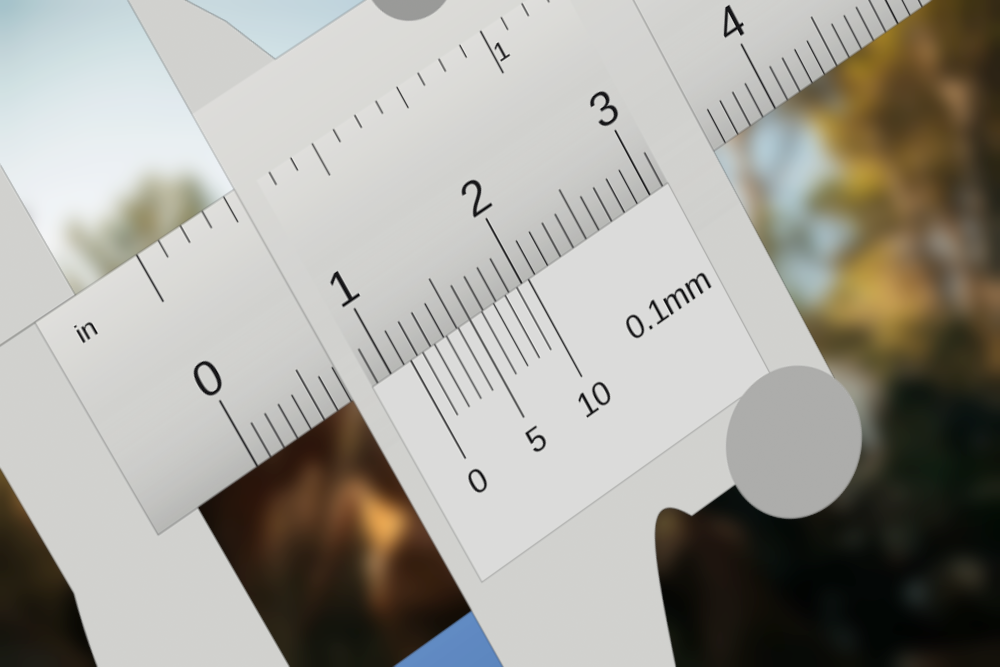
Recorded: 11.5 mm
